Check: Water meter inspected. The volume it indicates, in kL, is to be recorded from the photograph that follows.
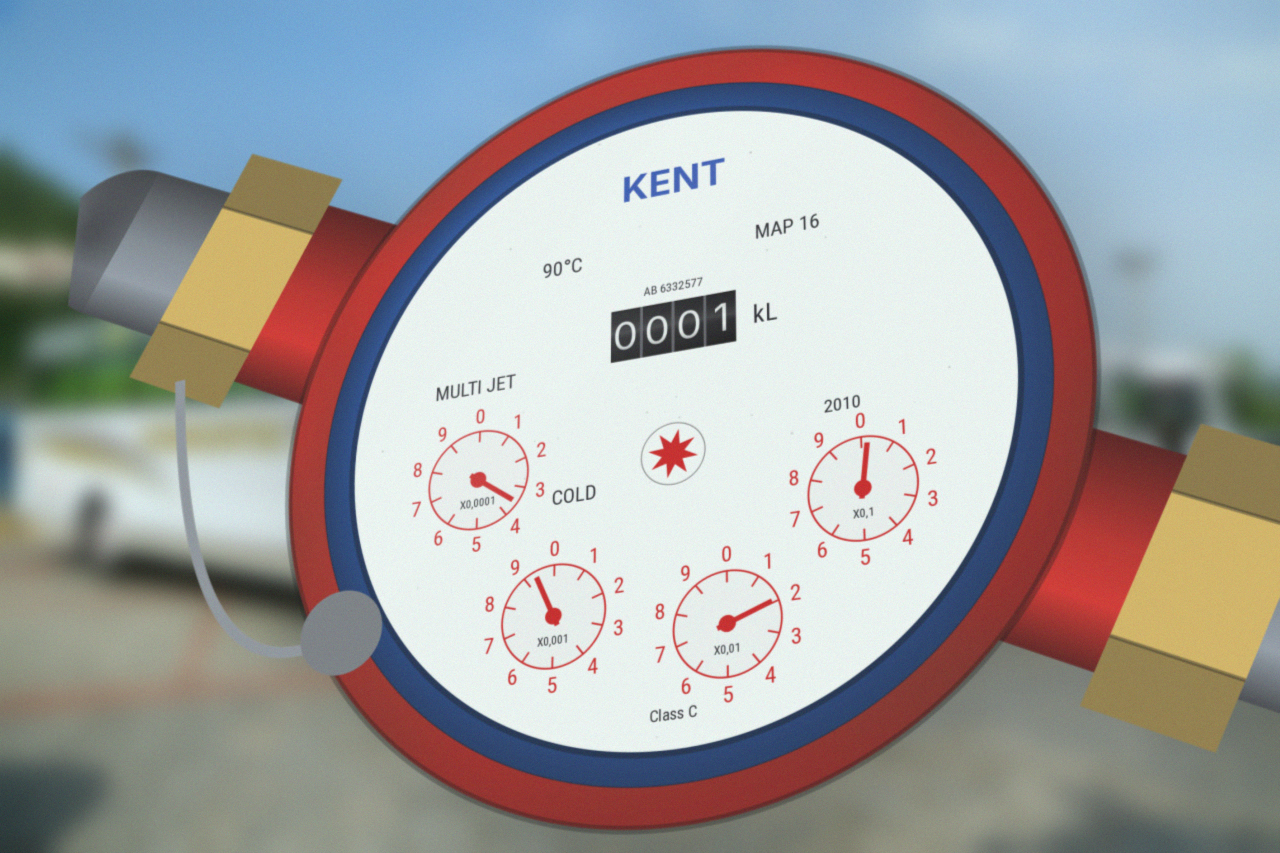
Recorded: 1.0193 kL
